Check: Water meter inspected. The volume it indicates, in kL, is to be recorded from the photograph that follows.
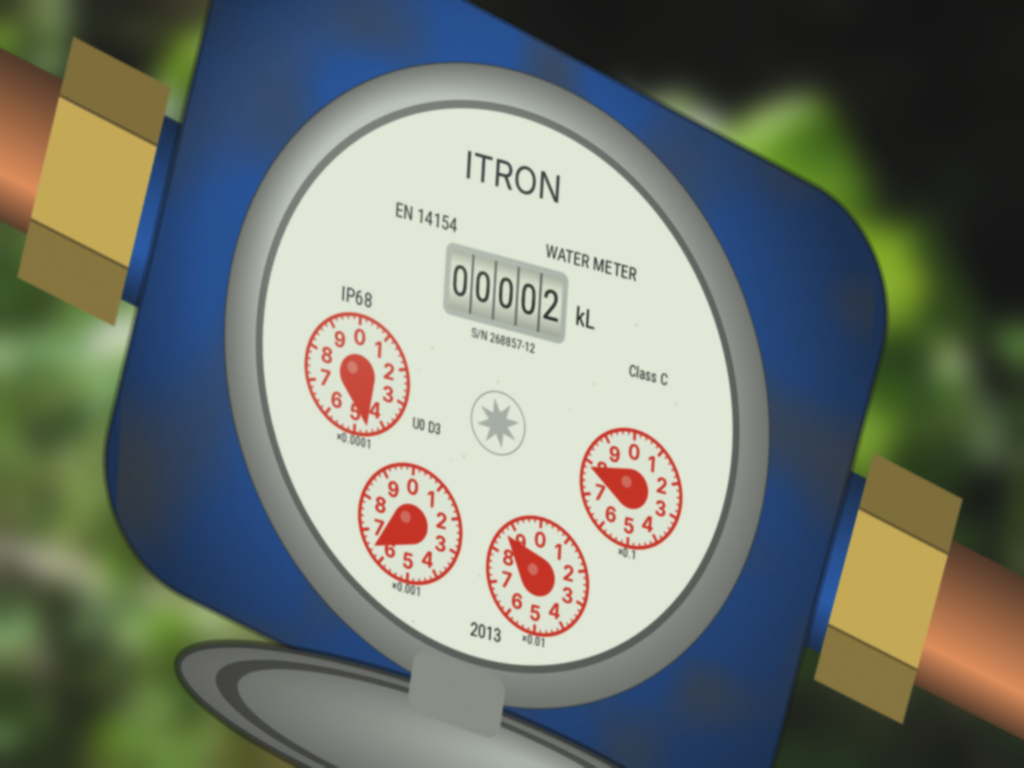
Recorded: 2.7864 kL
